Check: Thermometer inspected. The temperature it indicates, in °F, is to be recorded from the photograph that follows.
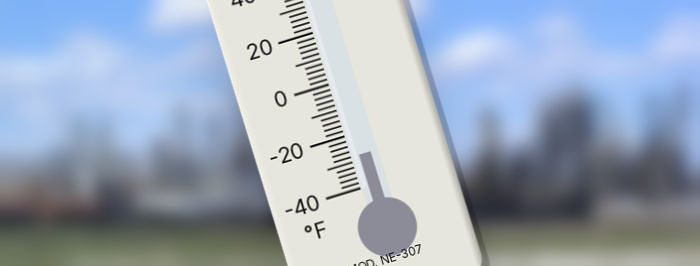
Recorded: -28 °F
